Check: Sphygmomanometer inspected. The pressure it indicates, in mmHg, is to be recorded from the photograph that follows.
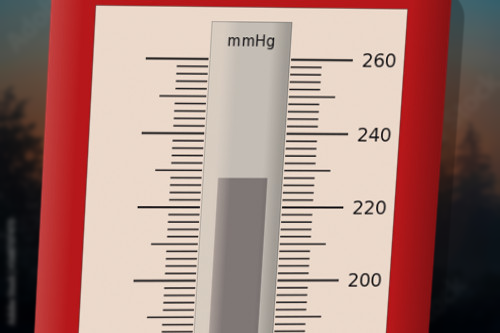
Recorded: 228 mmHg
